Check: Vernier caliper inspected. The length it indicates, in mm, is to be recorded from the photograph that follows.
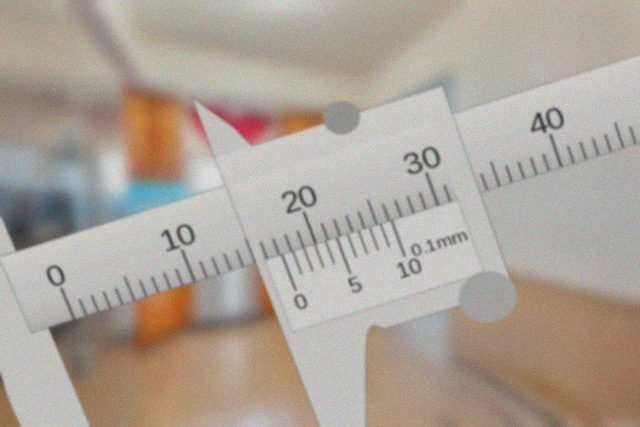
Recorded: 17.2 mm
